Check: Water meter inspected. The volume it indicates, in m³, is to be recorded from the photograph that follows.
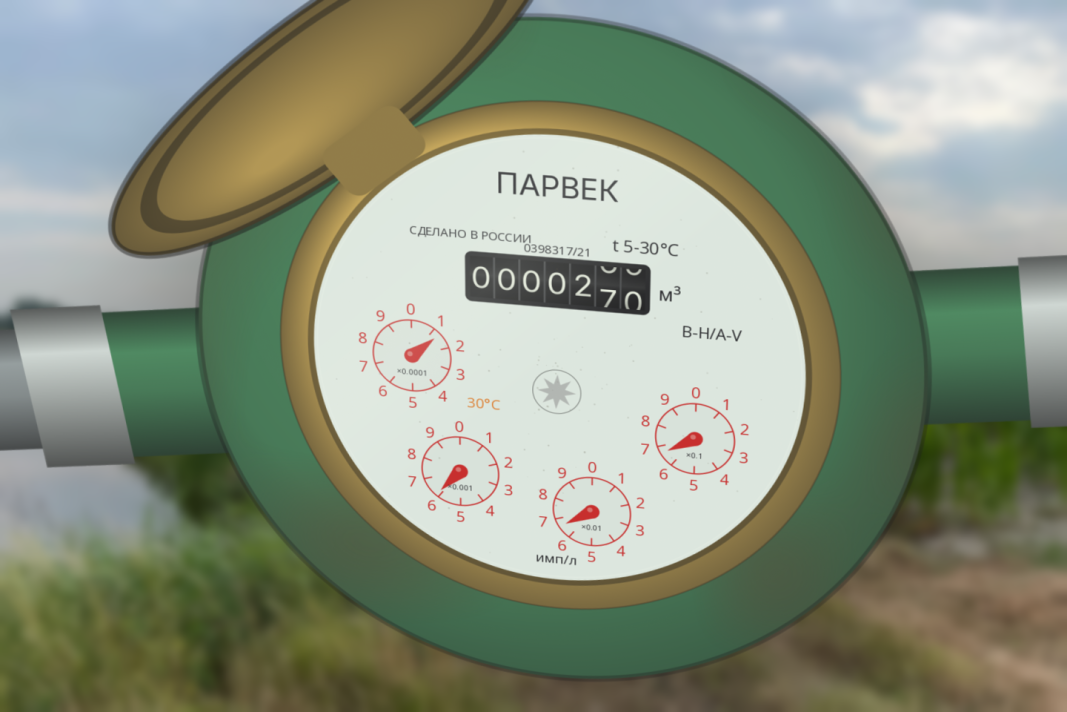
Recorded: 269.6661 m³
